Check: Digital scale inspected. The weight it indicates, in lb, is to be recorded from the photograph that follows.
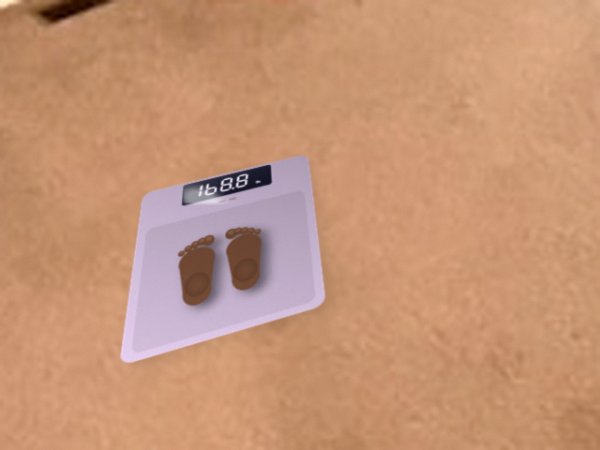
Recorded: 168.8 lb
